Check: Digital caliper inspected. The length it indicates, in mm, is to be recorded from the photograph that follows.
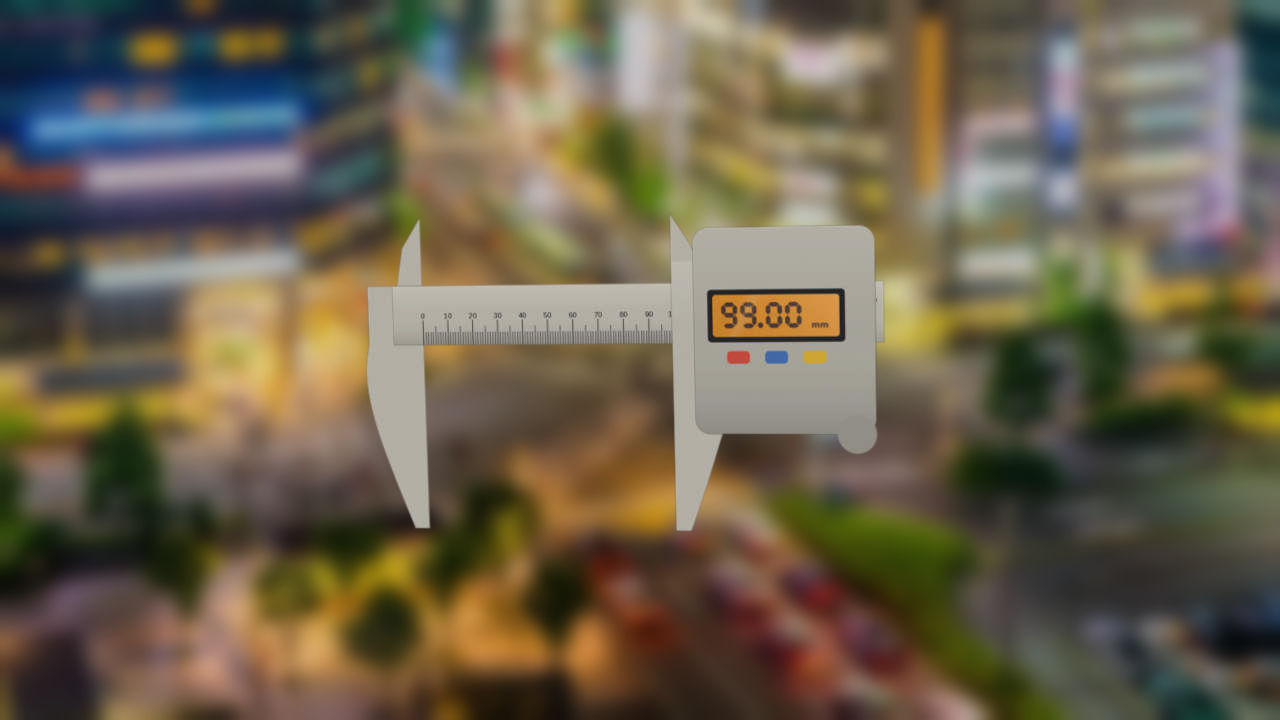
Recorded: 99.00 mm
